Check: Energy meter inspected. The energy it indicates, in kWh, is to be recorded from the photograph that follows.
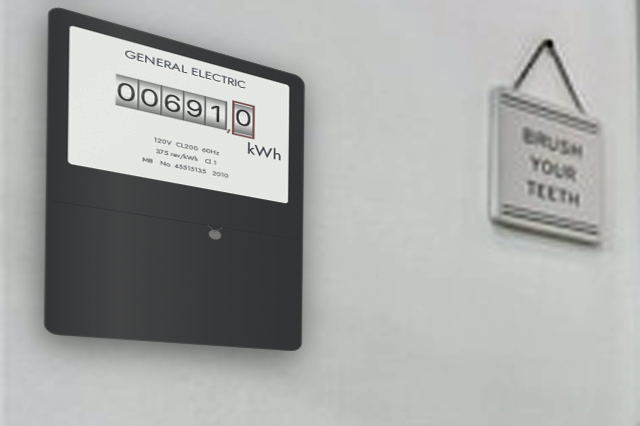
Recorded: 691.0 kWh
